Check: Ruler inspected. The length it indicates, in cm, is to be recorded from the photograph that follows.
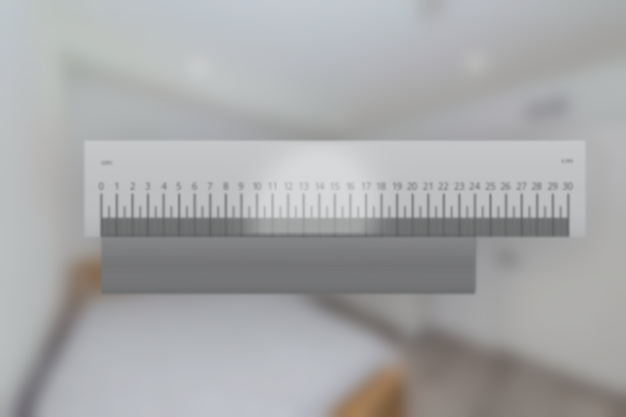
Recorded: 24 cm
